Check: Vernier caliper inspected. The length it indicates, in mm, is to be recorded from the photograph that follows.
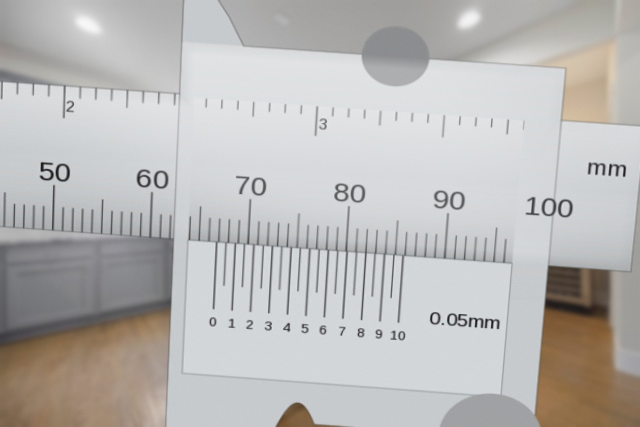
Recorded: 66.8 mm
